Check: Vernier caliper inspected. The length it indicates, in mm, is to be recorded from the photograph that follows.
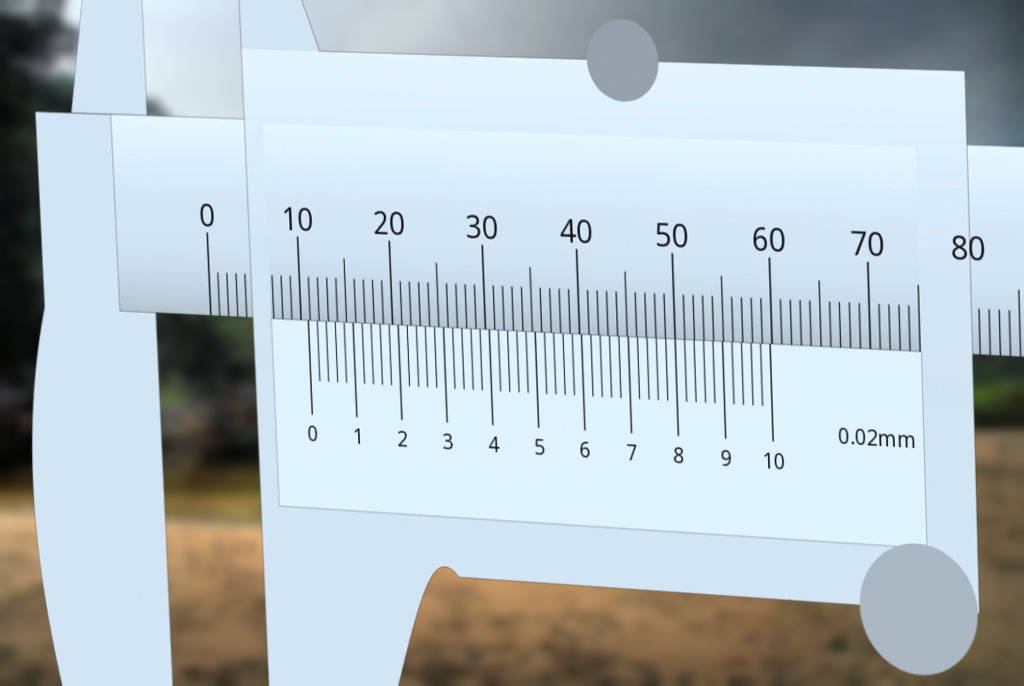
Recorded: 10.8 mm
